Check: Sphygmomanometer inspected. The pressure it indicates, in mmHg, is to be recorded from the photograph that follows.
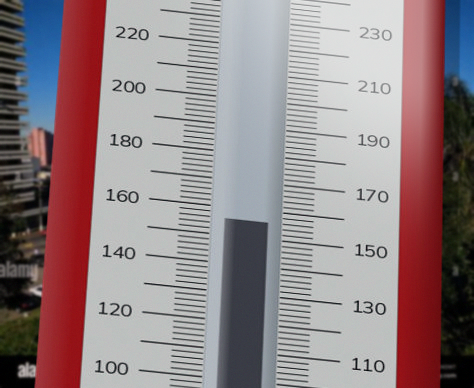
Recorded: 156 mmHg
